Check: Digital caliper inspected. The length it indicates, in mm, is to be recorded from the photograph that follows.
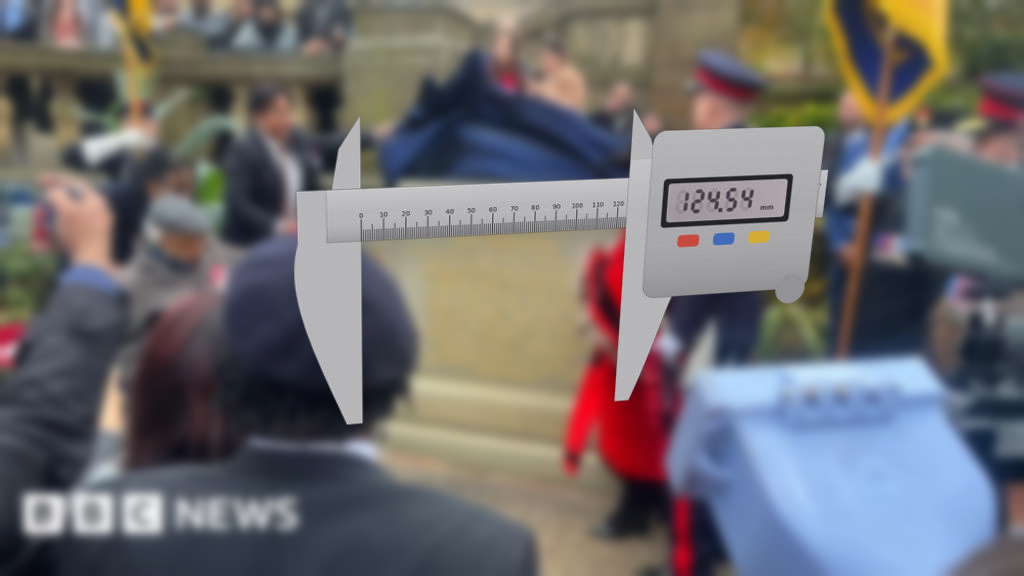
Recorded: 124.54 mm
